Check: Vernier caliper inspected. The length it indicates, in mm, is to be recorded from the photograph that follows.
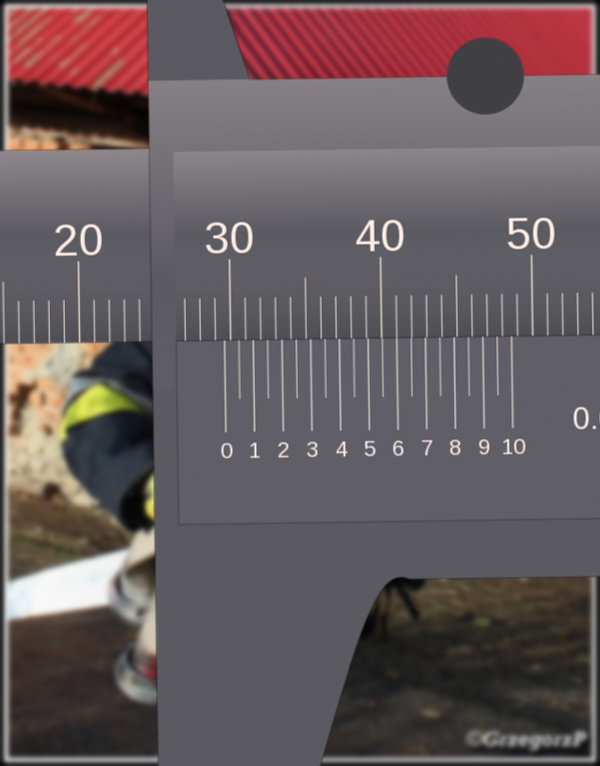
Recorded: 29.6 mm
